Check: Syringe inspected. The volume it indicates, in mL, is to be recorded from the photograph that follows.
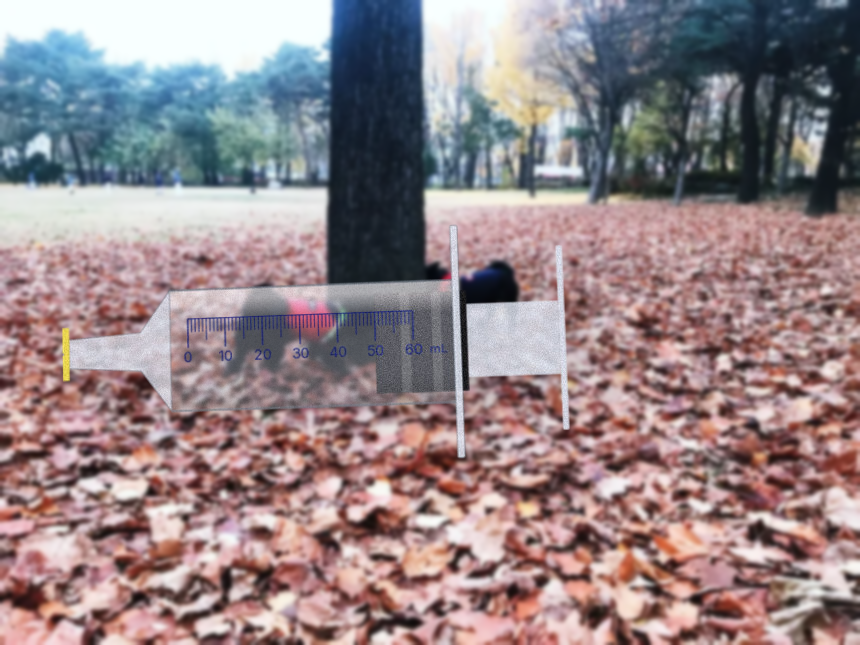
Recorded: 50 mL
